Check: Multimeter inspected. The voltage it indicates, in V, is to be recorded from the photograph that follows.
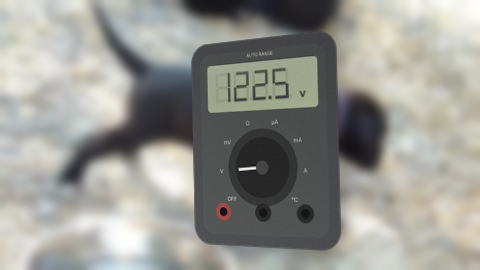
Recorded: 122.5 V
